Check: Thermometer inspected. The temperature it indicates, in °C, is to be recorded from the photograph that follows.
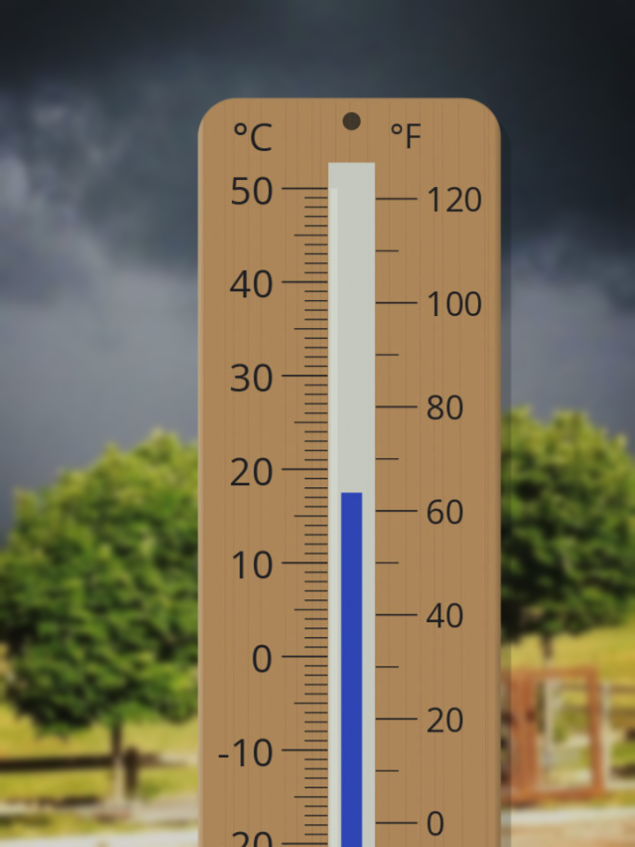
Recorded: 17.5 °C
